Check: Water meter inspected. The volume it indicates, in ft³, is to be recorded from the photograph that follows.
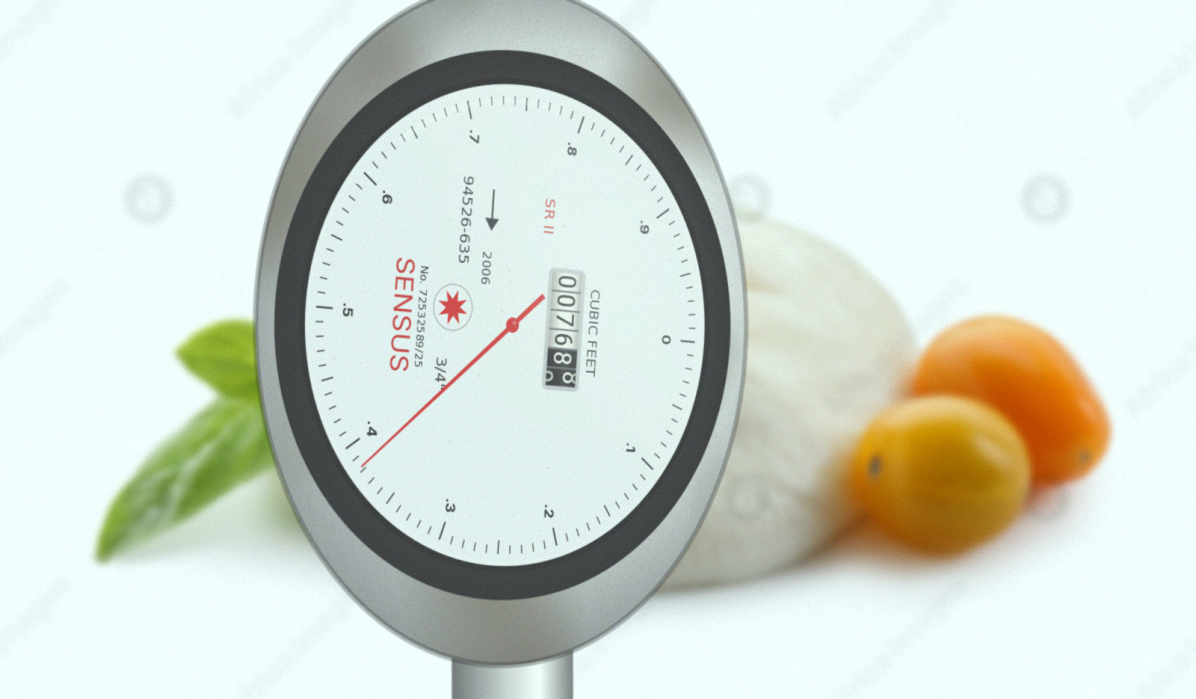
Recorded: 7688.38 ft³
